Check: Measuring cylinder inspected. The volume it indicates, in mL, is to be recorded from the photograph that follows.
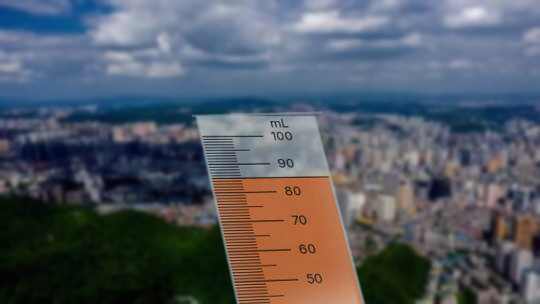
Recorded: 85 mL
